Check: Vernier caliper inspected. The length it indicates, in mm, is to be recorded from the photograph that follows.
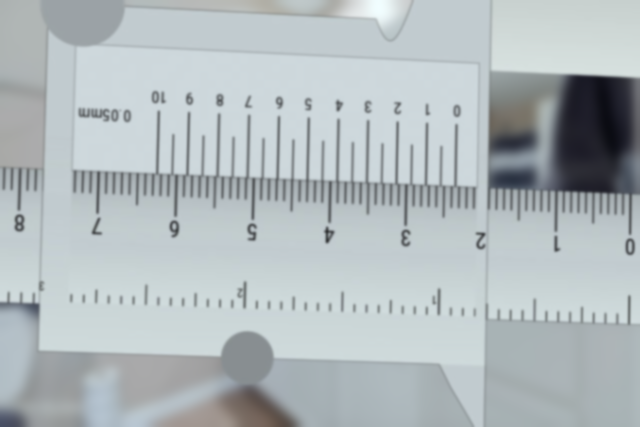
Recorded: 23.5 mm
